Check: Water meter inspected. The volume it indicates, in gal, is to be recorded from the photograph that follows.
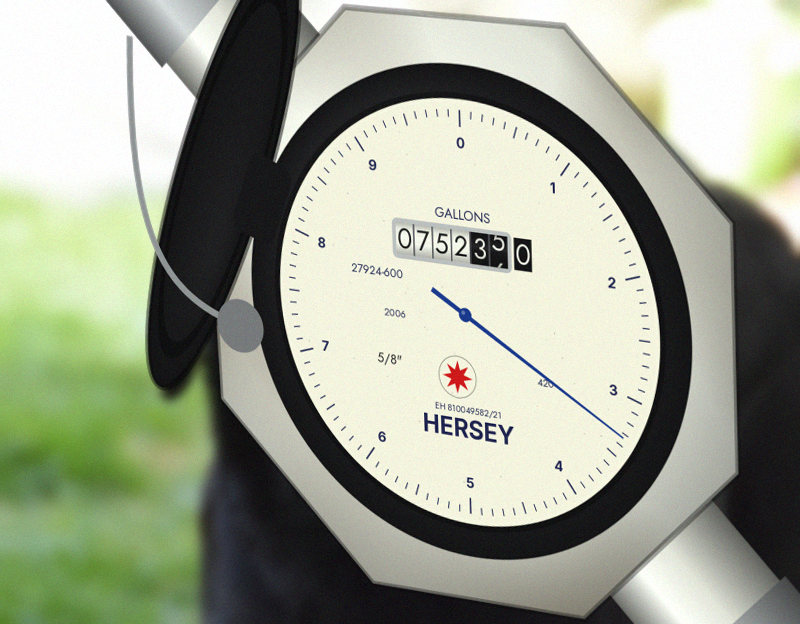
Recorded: 752353.3 gal
